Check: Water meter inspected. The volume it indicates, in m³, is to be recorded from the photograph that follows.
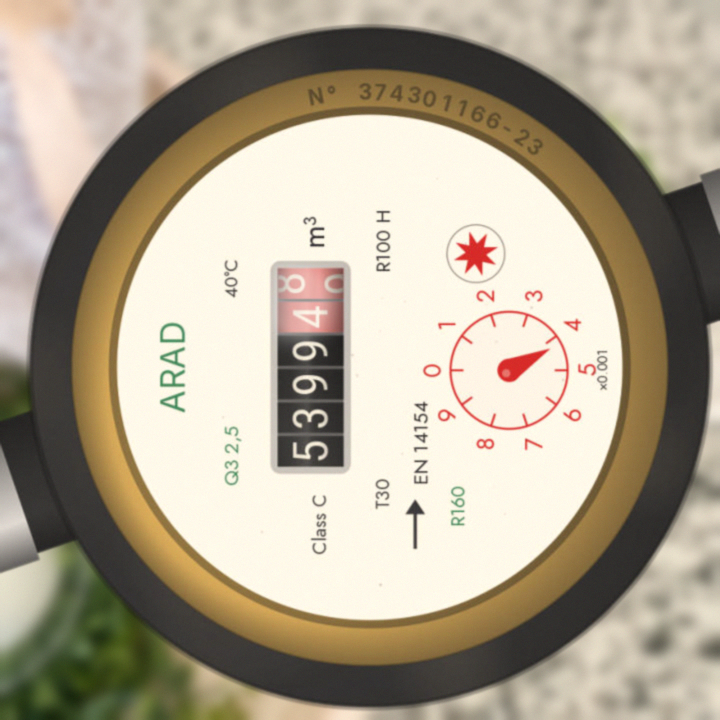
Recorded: 5399.484 m³
